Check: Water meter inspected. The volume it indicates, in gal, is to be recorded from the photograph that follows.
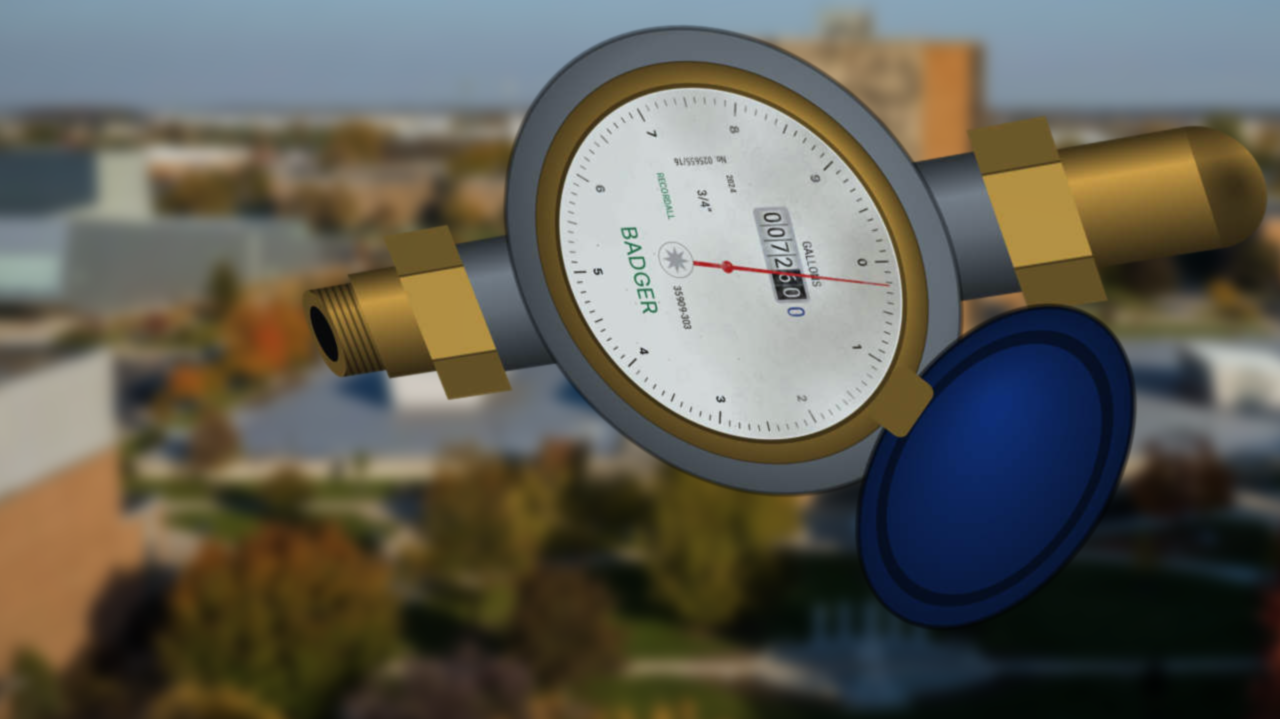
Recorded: 72600.2 gal
